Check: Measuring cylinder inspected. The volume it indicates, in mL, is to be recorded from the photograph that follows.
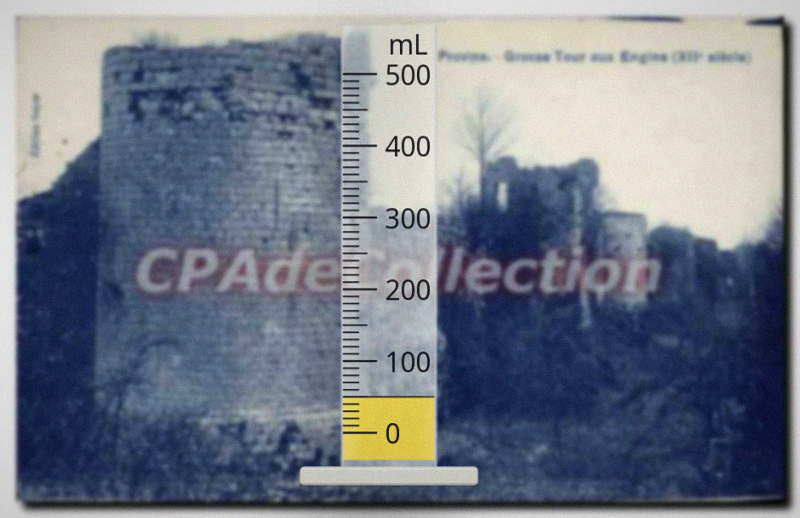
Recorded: 50 mL
